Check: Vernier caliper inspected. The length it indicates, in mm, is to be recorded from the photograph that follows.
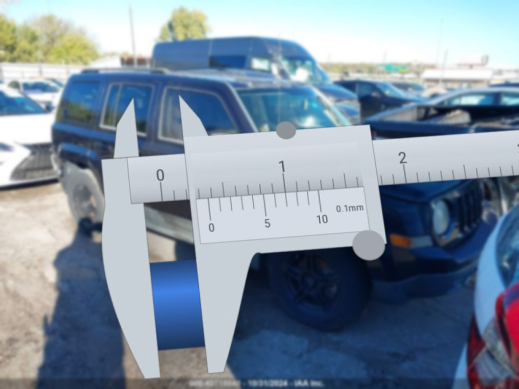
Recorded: 3.7 mm
